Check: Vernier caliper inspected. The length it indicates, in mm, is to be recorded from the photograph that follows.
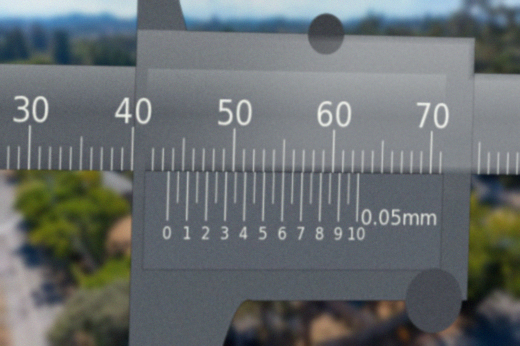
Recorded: 43.6 mm
